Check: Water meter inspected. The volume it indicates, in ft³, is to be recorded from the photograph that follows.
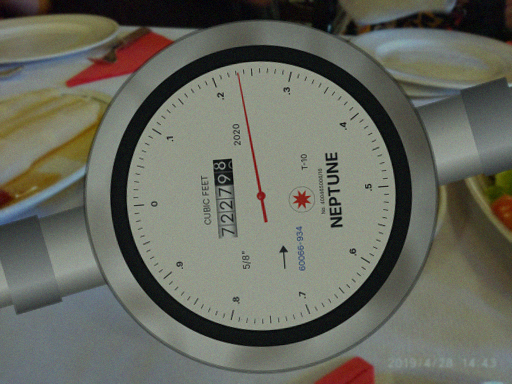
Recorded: 722798.23 ft³
